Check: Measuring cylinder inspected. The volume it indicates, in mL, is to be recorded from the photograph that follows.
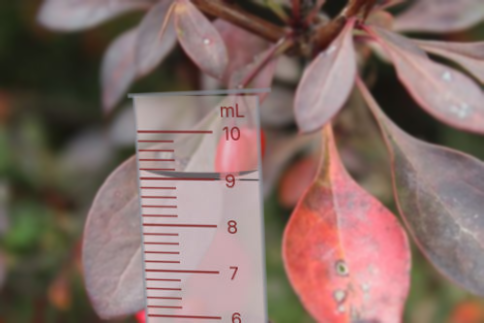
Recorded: 9 mL
